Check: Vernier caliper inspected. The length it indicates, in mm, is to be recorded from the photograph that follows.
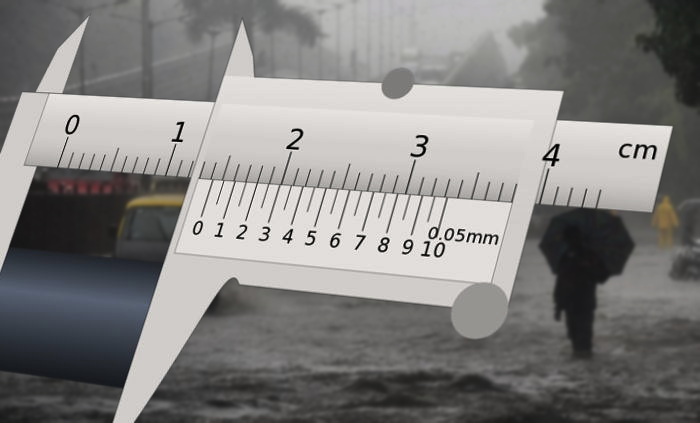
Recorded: 14.2 mm
